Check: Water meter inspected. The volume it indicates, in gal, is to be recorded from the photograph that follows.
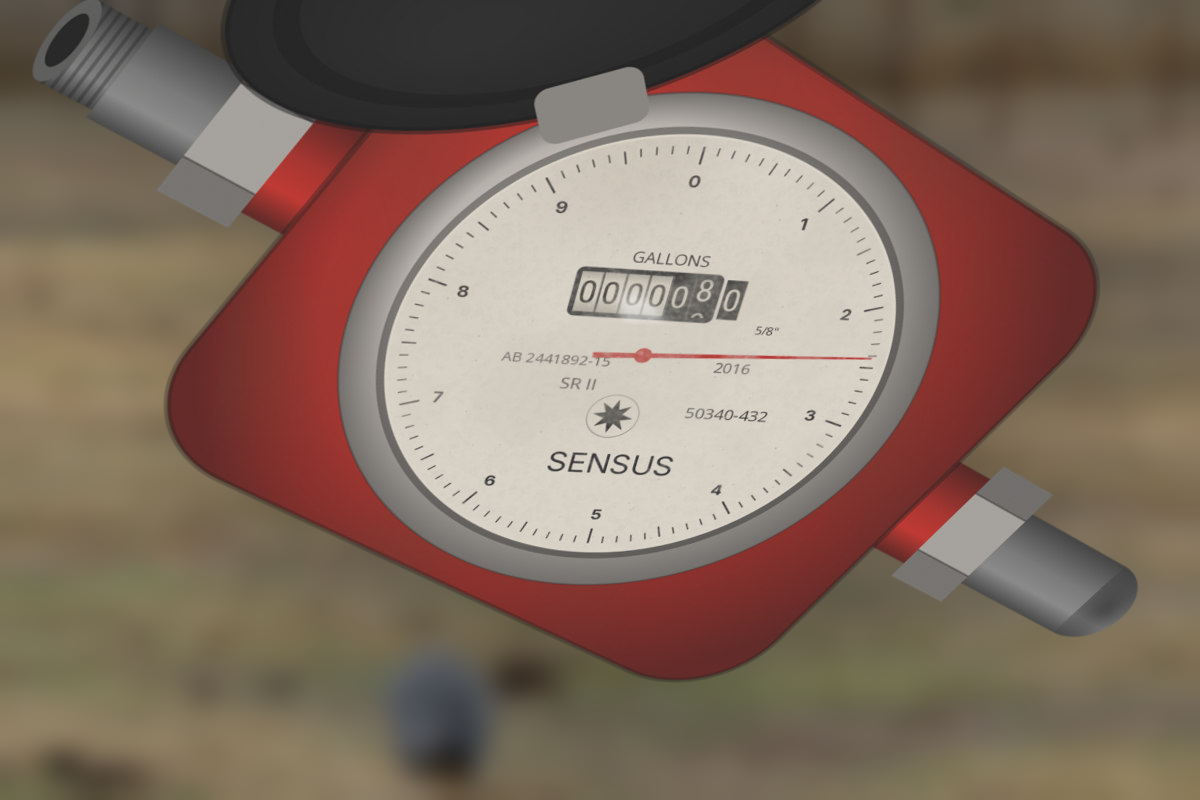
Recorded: 82.4 gal
